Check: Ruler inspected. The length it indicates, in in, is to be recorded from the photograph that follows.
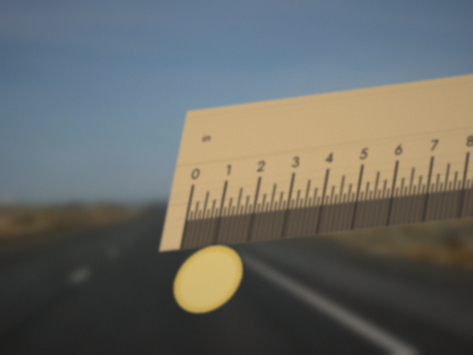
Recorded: 2 in
